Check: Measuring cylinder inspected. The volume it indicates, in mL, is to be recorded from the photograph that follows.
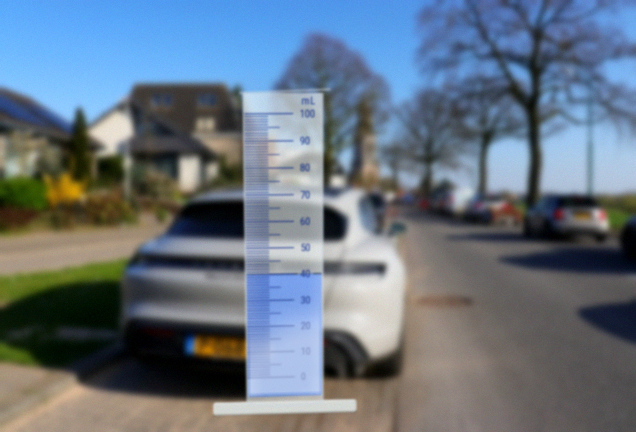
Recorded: 40 mL
